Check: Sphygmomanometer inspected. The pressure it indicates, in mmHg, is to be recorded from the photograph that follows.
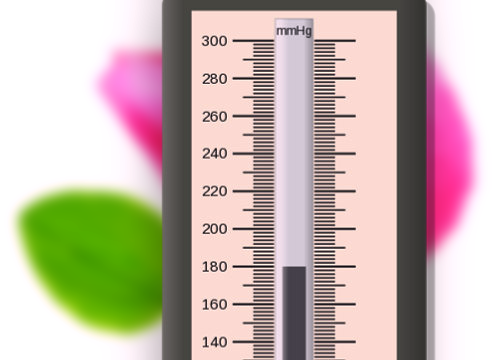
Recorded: 180 mmHg
